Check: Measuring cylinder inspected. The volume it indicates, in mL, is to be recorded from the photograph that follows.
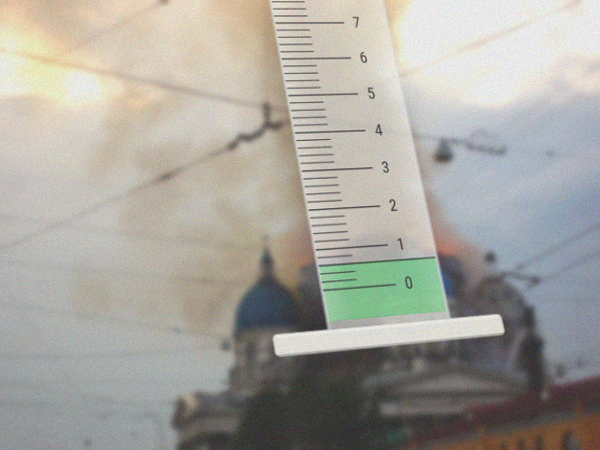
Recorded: 0.6 mL
